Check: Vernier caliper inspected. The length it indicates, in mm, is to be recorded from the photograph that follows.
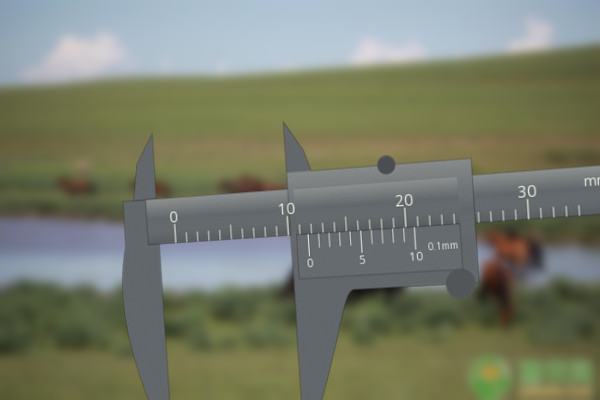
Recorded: 11.7 mm
